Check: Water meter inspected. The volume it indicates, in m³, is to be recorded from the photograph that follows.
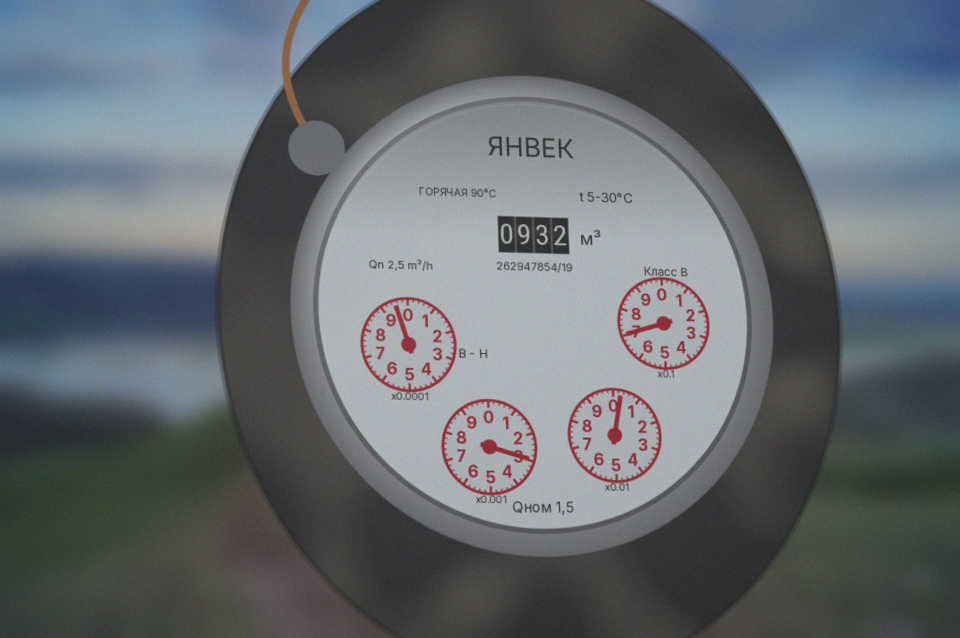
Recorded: 932.7029 m³
